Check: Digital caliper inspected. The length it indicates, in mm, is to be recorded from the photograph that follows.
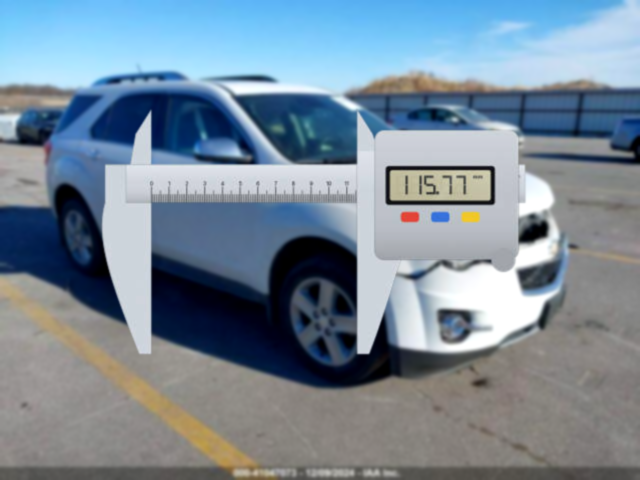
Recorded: 115.77 mm
